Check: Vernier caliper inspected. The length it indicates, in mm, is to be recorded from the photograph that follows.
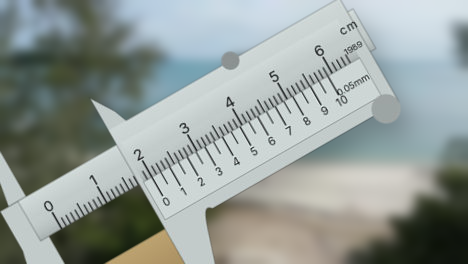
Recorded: 20.0 mm
